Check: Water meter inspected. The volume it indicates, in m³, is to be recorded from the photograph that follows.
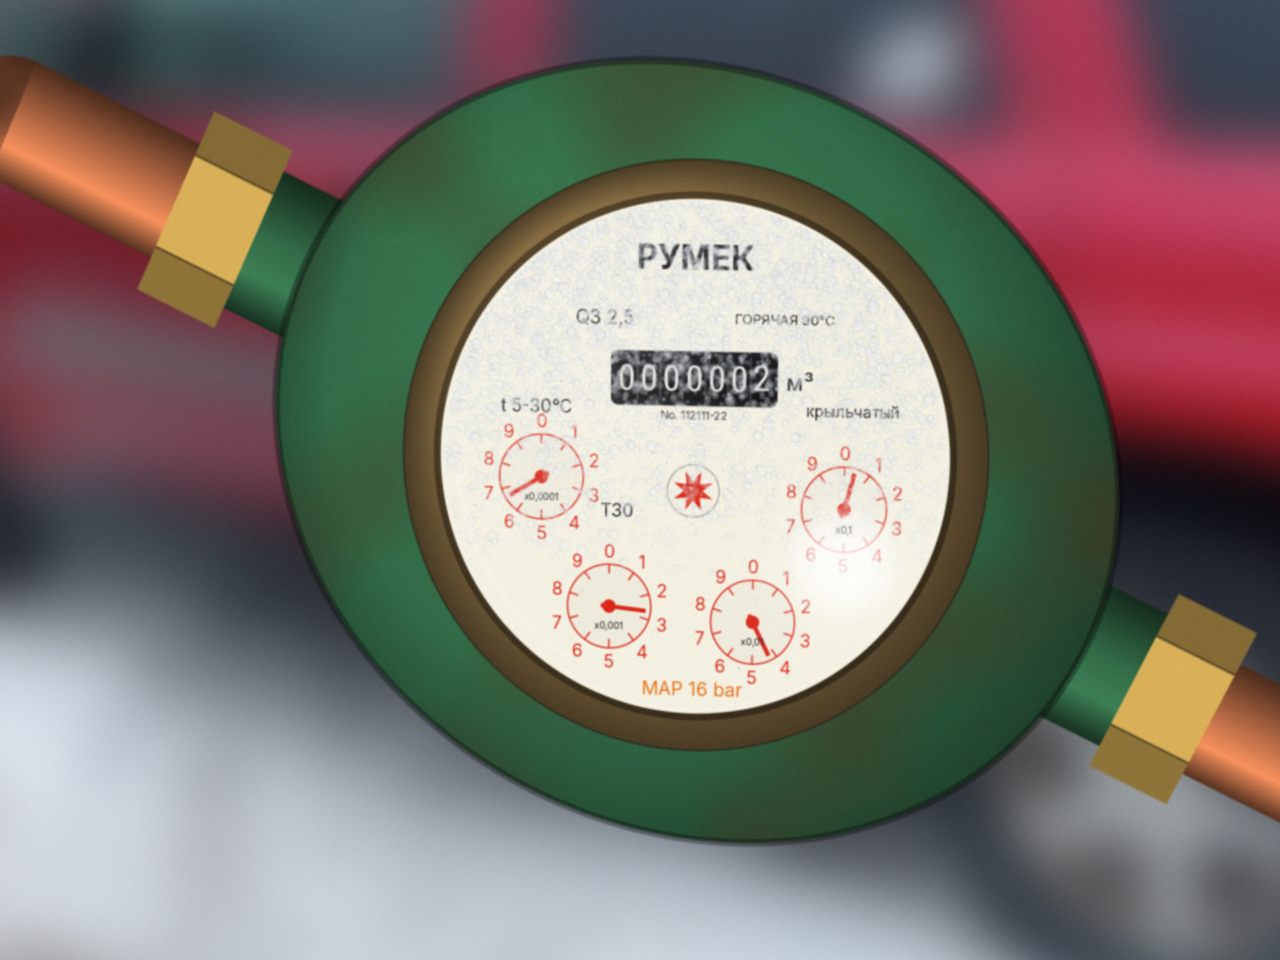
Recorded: 2.0426 m³
